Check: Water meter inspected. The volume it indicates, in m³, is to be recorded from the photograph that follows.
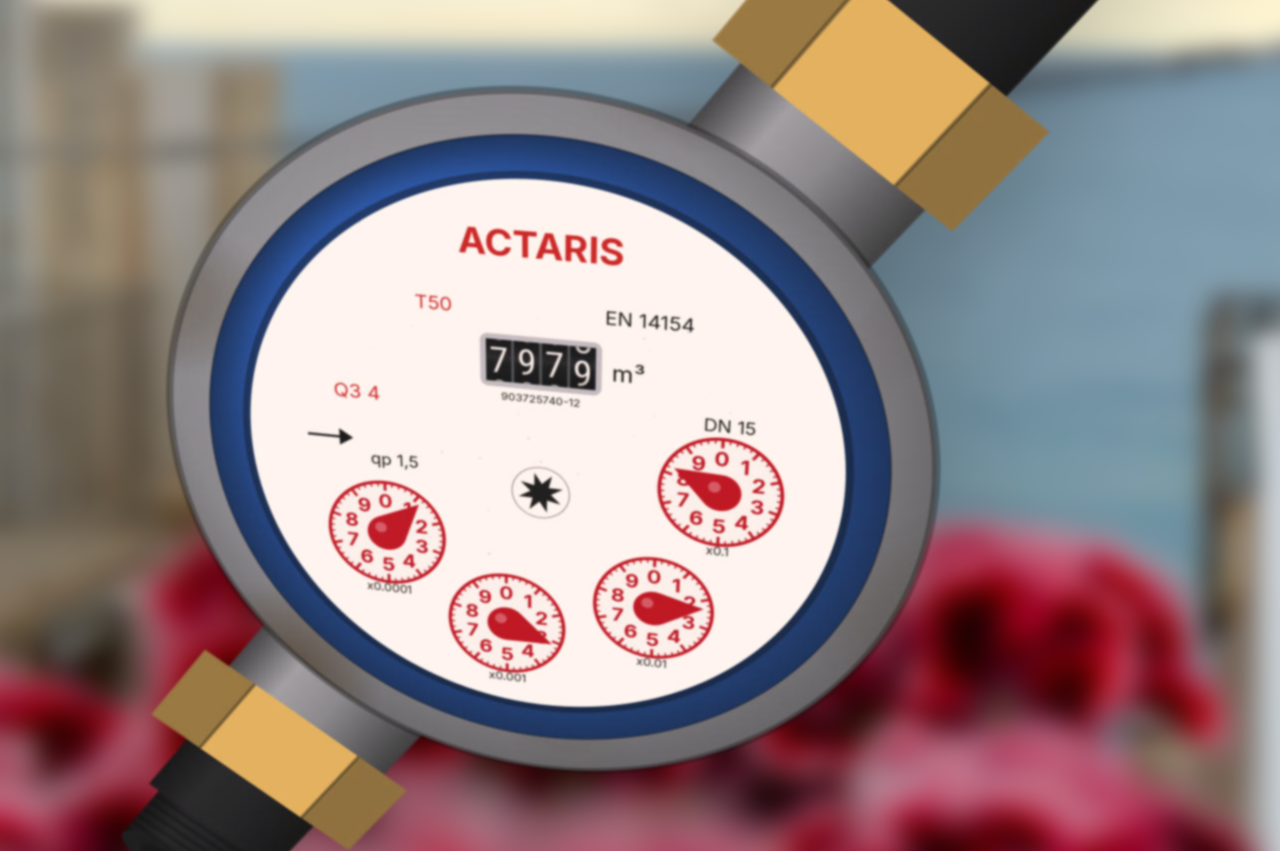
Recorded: 7978.8231 m³
